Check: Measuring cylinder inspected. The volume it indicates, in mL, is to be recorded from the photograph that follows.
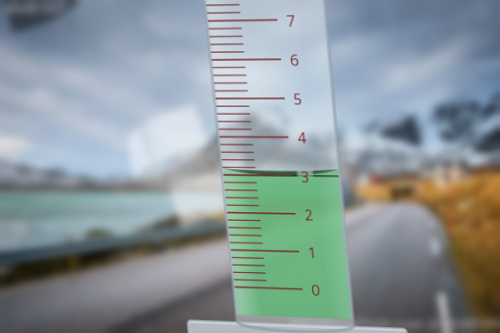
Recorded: 3 mL
